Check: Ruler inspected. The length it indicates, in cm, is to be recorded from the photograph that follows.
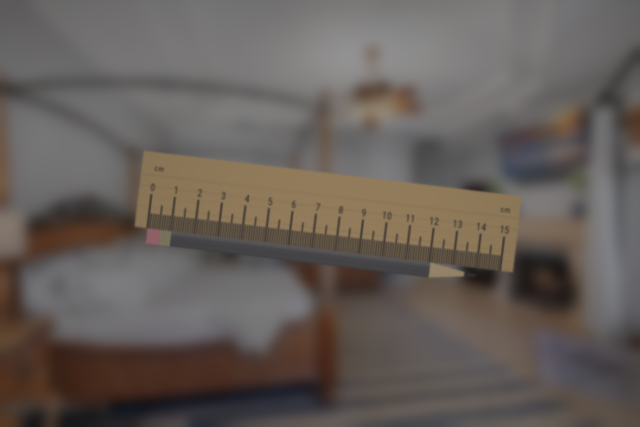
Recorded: 14 cm
